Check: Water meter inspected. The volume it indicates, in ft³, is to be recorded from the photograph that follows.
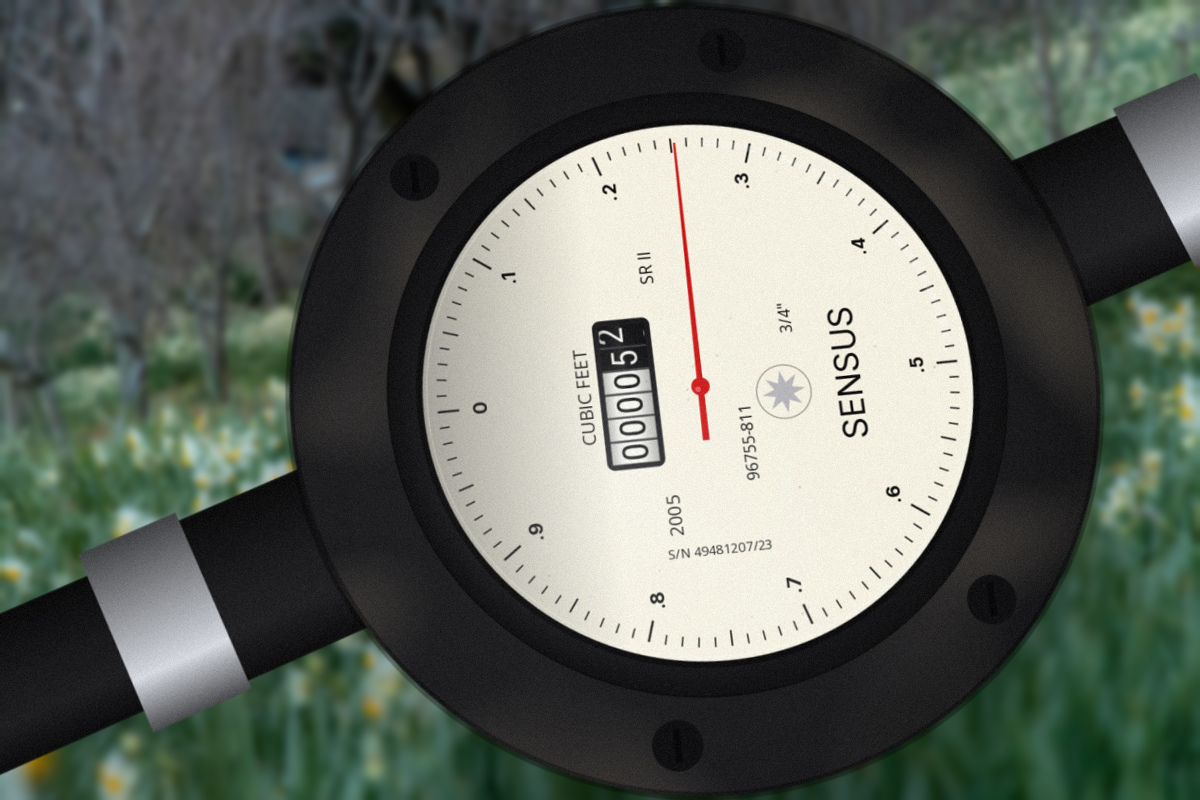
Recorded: 52.25 ft³
